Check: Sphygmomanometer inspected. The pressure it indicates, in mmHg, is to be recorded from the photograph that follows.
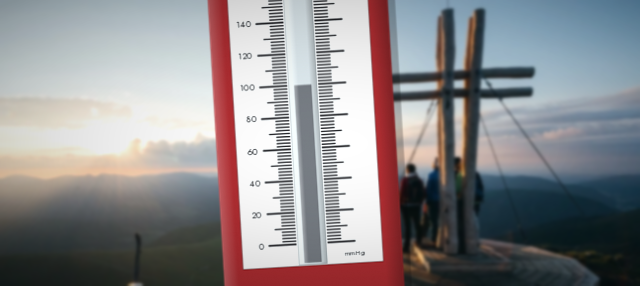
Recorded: 100 mmHg
